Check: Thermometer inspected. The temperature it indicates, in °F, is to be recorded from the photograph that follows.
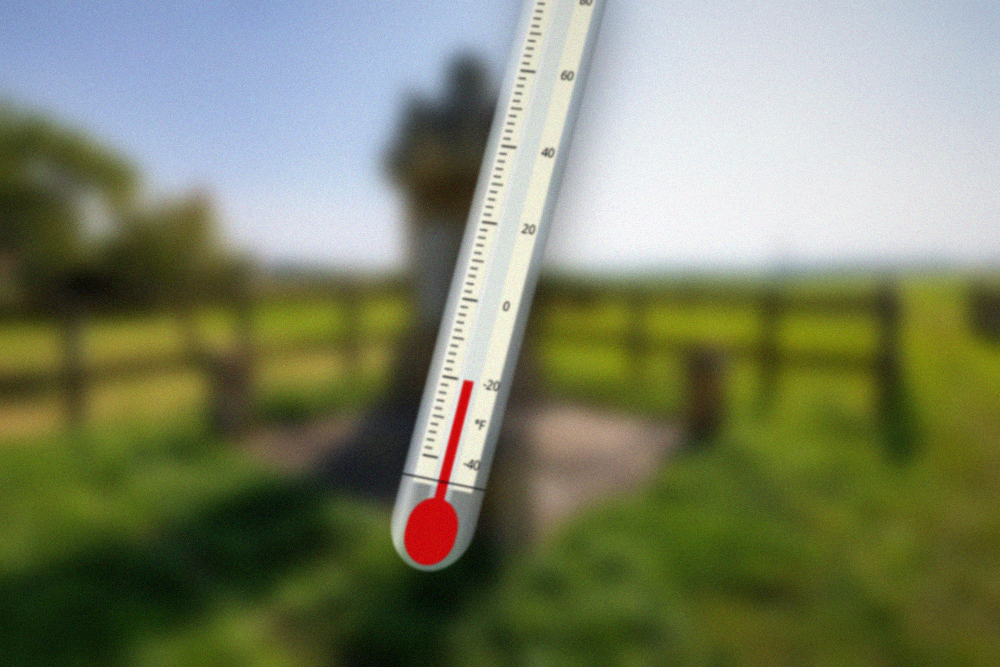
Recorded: -20 °F
